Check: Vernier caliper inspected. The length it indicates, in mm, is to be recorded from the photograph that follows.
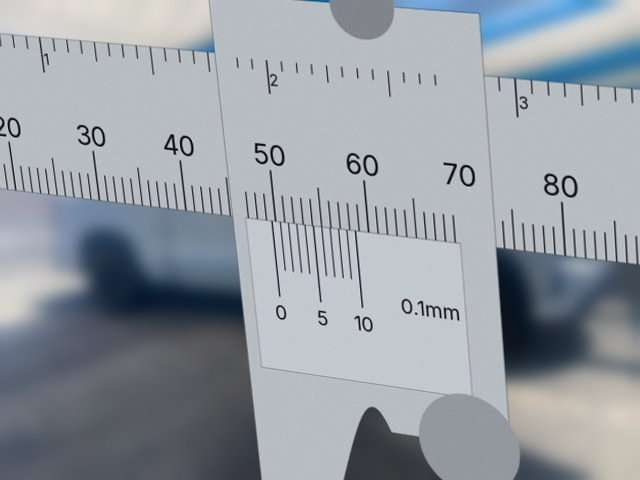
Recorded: 49.6 mm
